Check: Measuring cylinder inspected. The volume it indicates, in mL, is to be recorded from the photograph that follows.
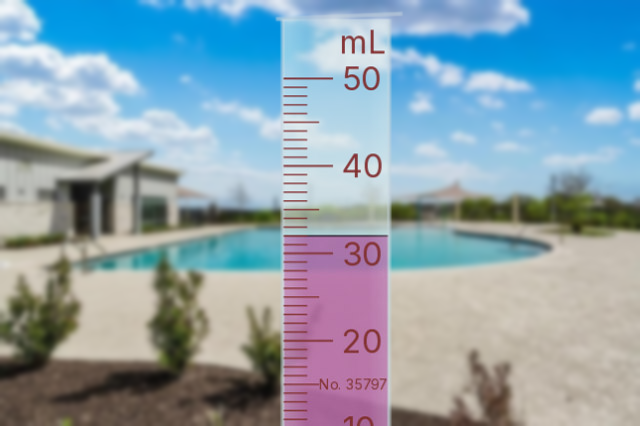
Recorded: 32 mL
